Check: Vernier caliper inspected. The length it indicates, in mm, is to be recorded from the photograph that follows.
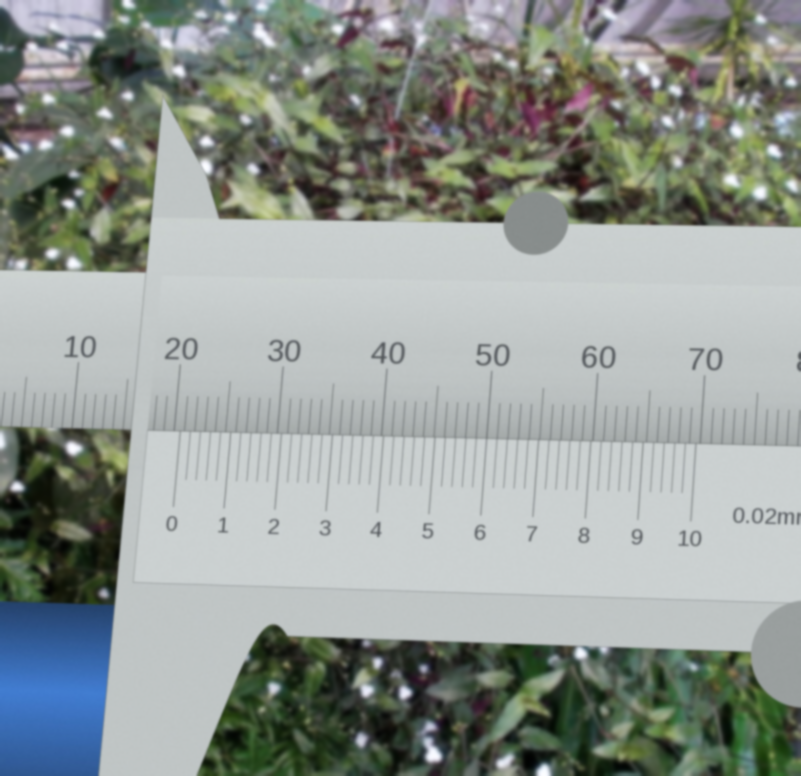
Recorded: 20.6 mm
